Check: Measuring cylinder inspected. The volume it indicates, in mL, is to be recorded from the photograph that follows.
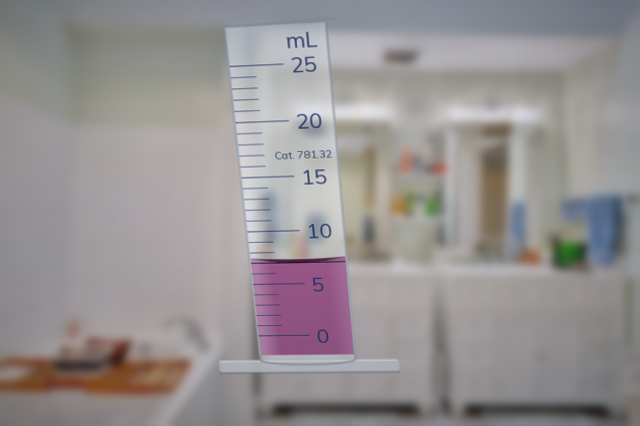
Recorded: 7 mL
